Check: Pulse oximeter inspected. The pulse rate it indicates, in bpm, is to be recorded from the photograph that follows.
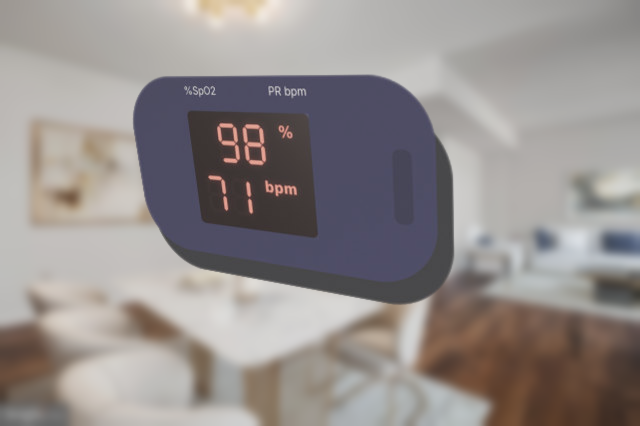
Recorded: 71 bpm
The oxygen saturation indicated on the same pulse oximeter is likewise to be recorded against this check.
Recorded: 98 %
